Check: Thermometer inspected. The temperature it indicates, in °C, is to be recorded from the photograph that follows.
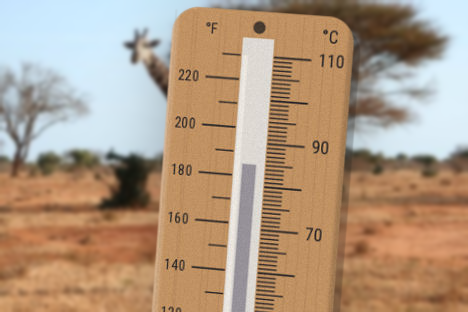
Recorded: 85 °C
